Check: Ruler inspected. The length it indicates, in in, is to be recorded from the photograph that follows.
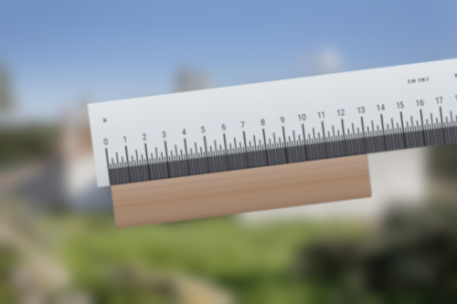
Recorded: 13 in
